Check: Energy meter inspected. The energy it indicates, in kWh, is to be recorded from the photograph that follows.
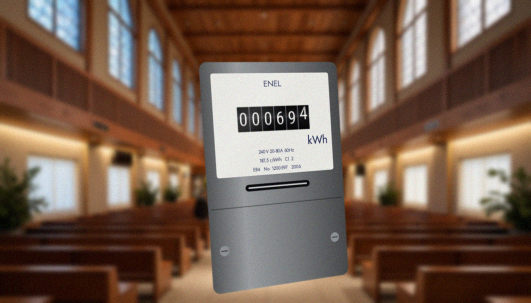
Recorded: 694 kWh
